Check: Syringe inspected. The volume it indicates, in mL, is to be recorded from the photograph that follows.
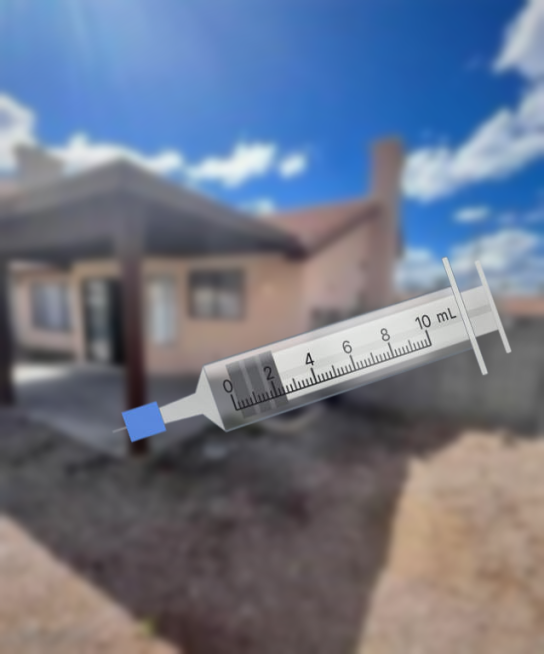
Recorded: 0.2 mL
